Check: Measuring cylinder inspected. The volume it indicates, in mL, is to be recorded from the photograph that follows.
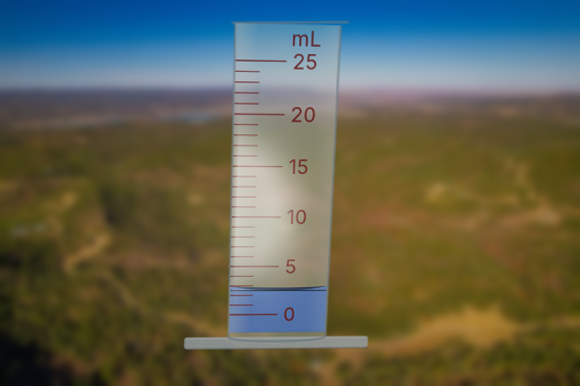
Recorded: 2.5 mL
